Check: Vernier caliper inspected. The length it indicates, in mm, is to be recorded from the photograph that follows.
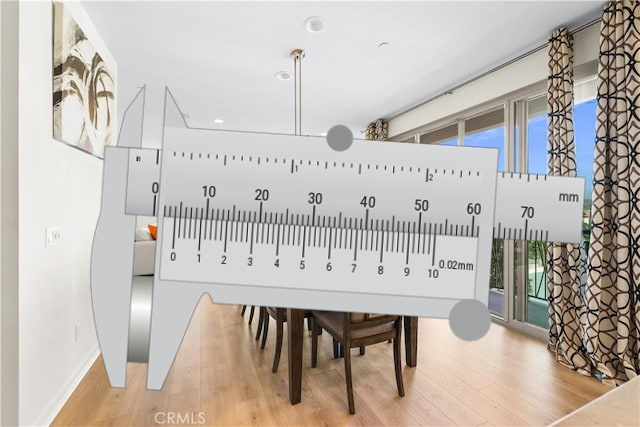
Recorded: 4.0 mm
